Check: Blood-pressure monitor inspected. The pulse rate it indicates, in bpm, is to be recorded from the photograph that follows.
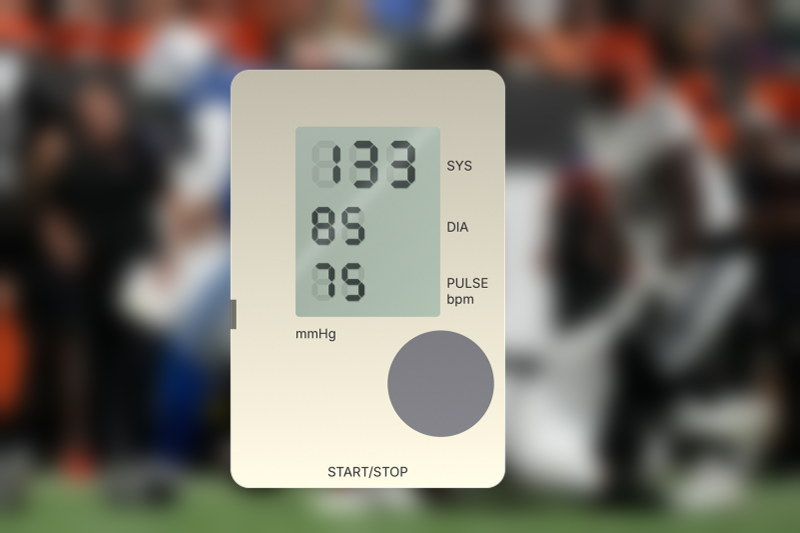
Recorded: 75 bpm
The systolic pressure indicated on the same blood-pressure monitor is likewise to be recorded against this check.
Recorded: 133 mmHg
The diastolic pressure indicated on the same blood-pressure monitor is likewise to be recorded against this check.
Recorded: 85 mmHg
